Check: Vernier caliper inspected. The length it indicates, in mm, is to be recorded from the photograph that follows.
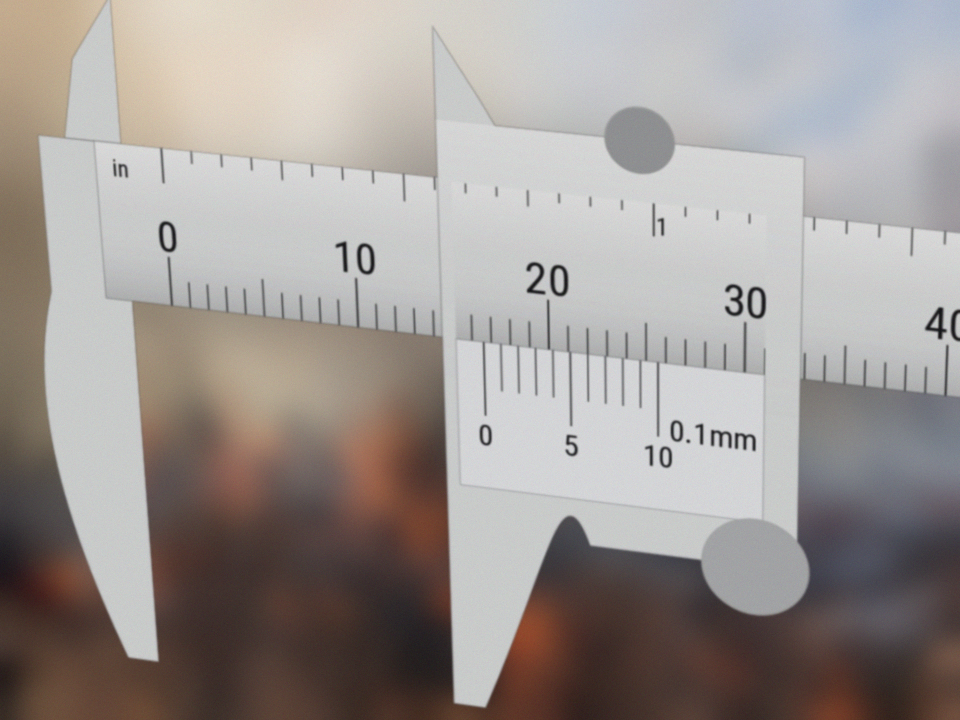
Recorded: 16.6 mm
